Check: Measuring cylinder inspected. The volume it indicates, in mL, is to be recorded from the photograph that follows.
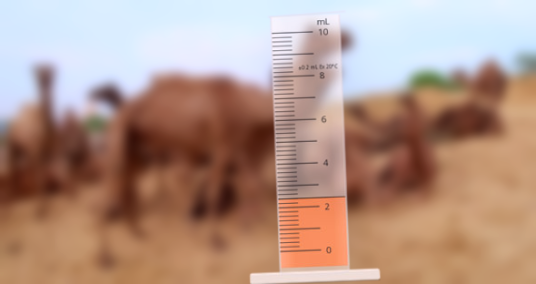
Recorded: 2.4 mL
